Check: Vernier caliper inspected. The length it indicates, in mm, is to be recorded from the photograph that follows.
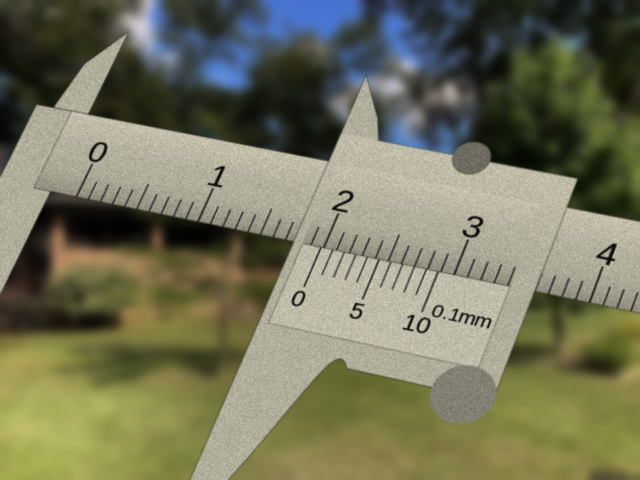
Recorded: 19.8 mm
